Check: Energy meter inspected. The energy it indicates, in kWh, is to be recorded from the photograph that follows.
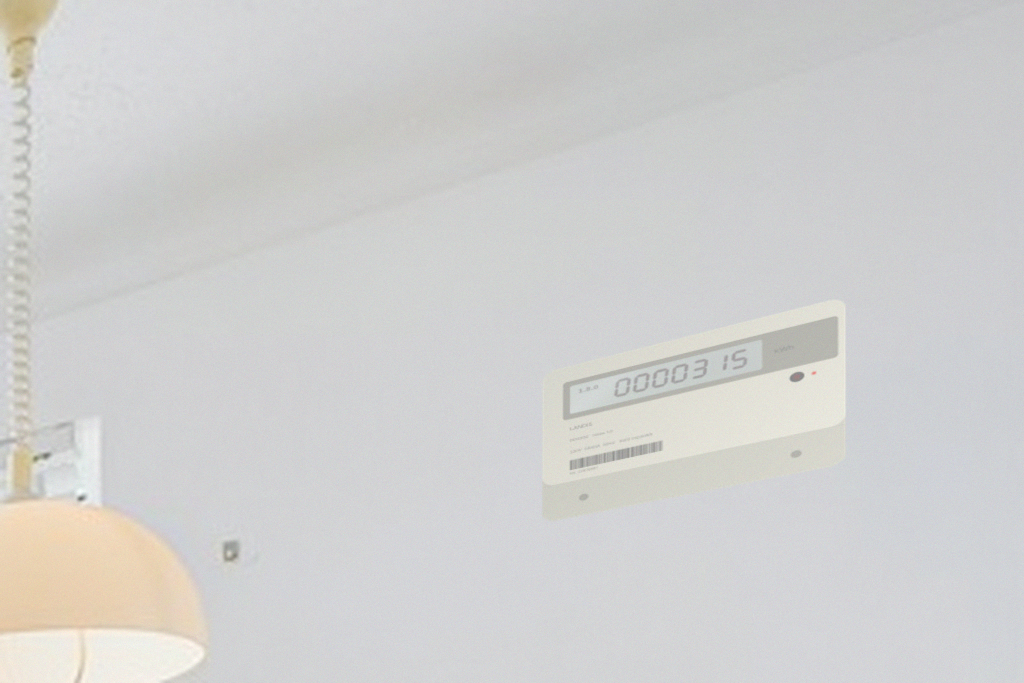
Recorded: 315 kWh
